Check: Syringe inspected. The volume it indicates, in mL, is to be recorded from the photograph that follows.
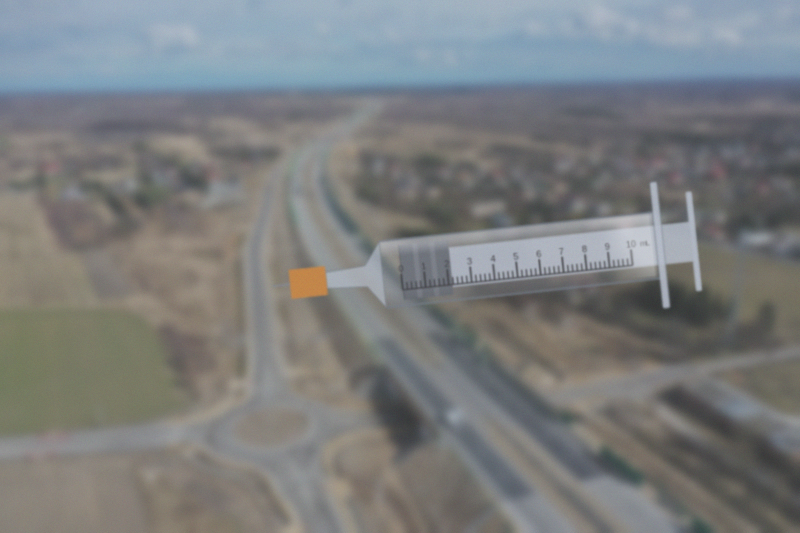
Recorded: 0 mL
